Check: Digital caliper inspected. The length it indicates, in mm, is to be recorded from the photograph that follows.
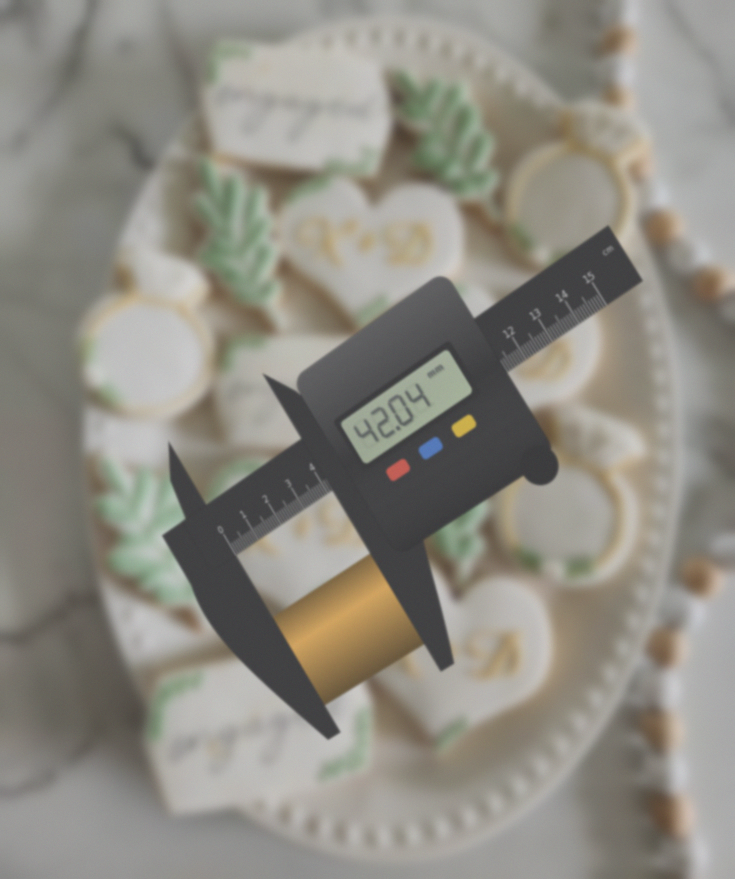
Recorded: 42.04 mm
